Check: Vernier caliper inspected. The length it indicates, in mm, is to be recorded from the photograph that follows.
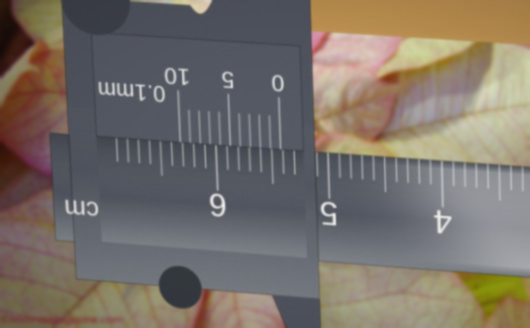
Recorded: 54.2 mm
